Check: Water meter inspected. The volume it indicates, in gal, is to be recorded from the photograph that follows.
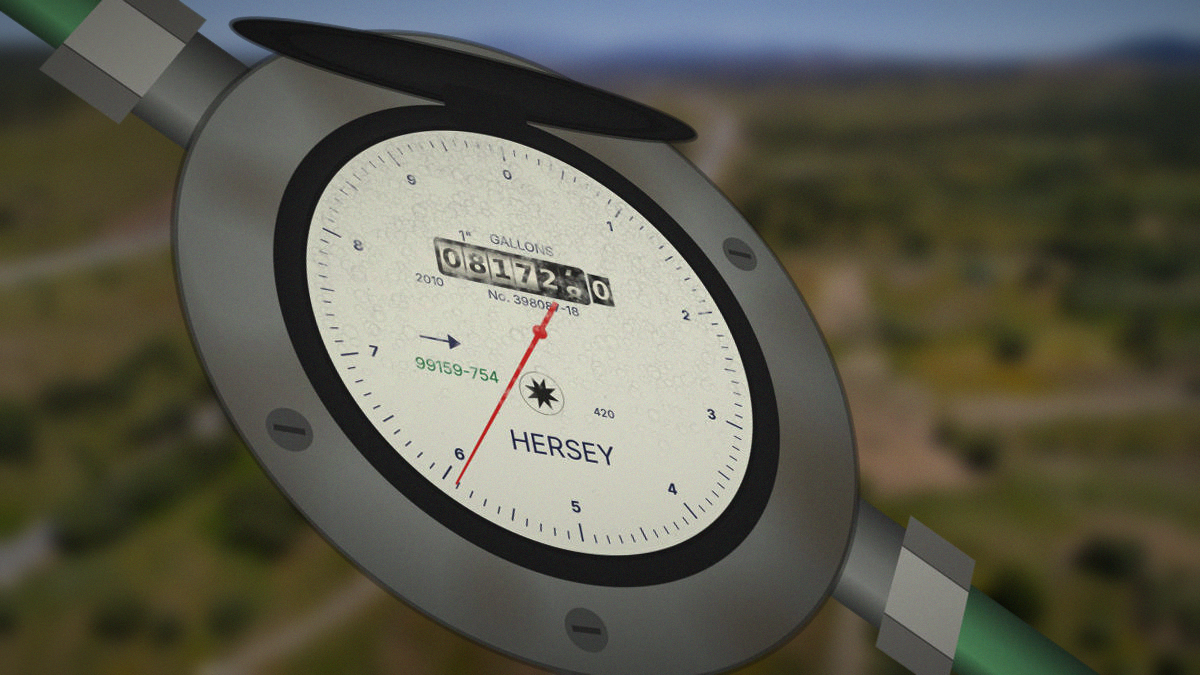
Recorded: 817275.9 gal
